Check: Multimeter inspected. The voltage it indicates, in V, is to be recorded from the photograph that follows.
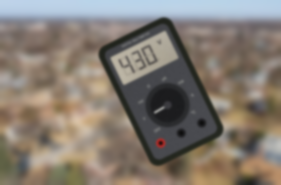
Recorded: 430 V
